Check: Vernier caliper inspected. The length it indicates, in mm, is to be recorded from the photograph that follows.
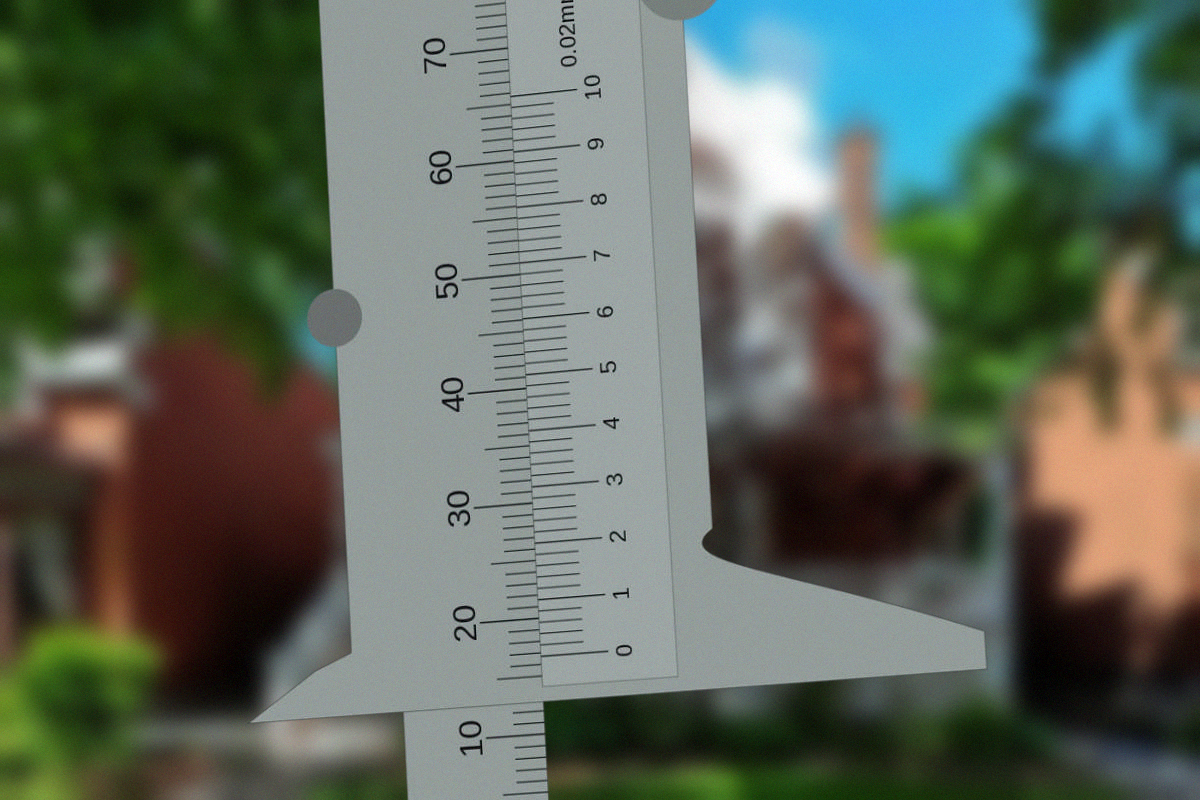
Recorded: 16.7 mm
